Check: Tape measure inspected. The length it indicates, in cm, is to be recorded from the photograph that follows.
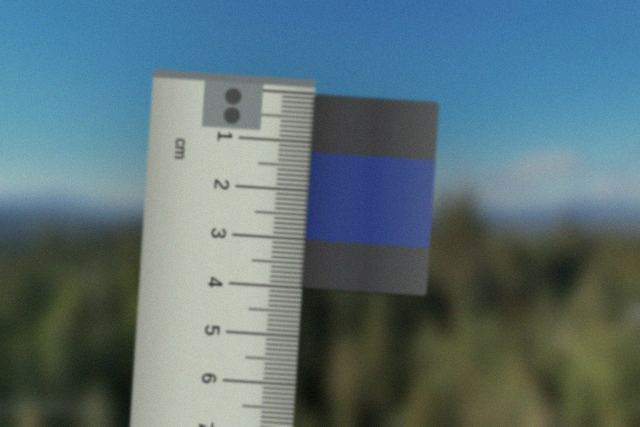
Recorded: 4 cm
